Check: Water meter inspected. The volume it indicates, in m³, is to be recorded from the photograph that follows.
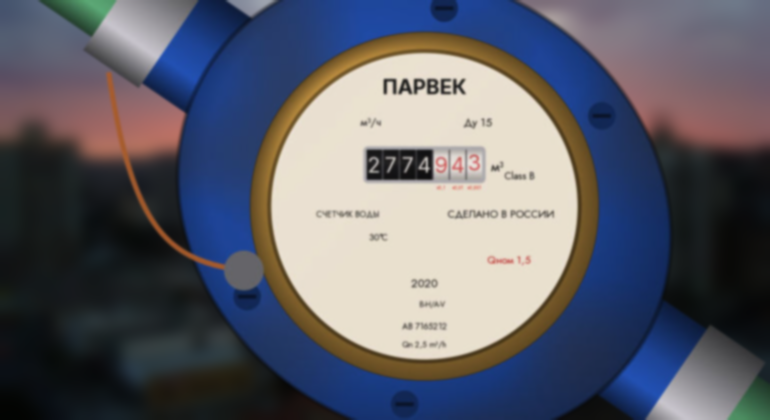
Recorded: 2774.943 m³
